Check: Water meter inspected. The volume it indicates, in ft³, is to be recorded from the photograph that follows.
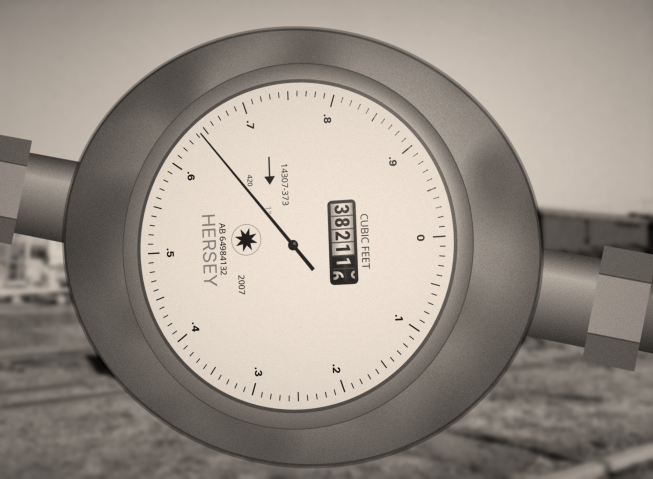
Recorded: 382115.64 ft³
